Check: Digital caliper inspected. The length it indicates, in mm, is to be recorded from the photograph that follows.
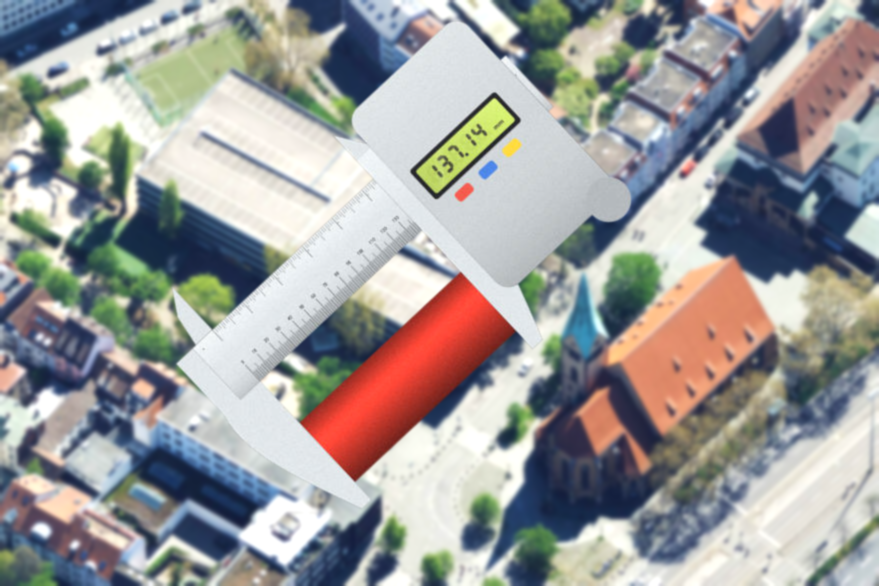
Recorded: 137.14 mm
